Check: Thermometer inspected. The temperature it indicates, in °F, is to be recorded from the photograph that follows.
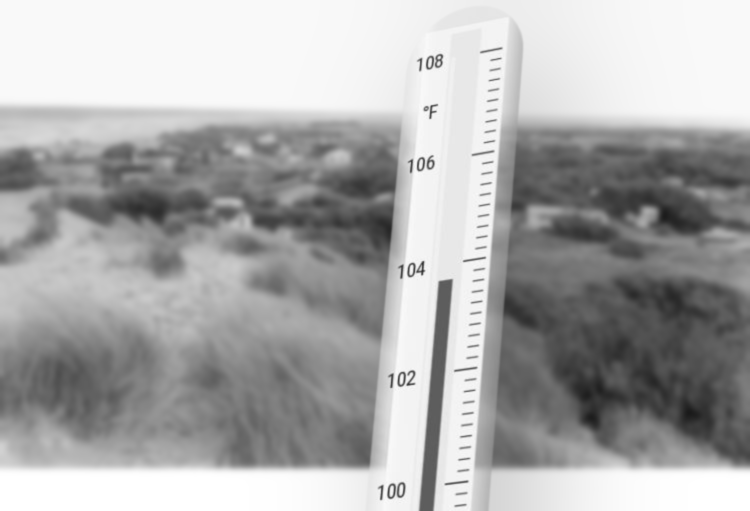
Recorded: 103.7 °F
